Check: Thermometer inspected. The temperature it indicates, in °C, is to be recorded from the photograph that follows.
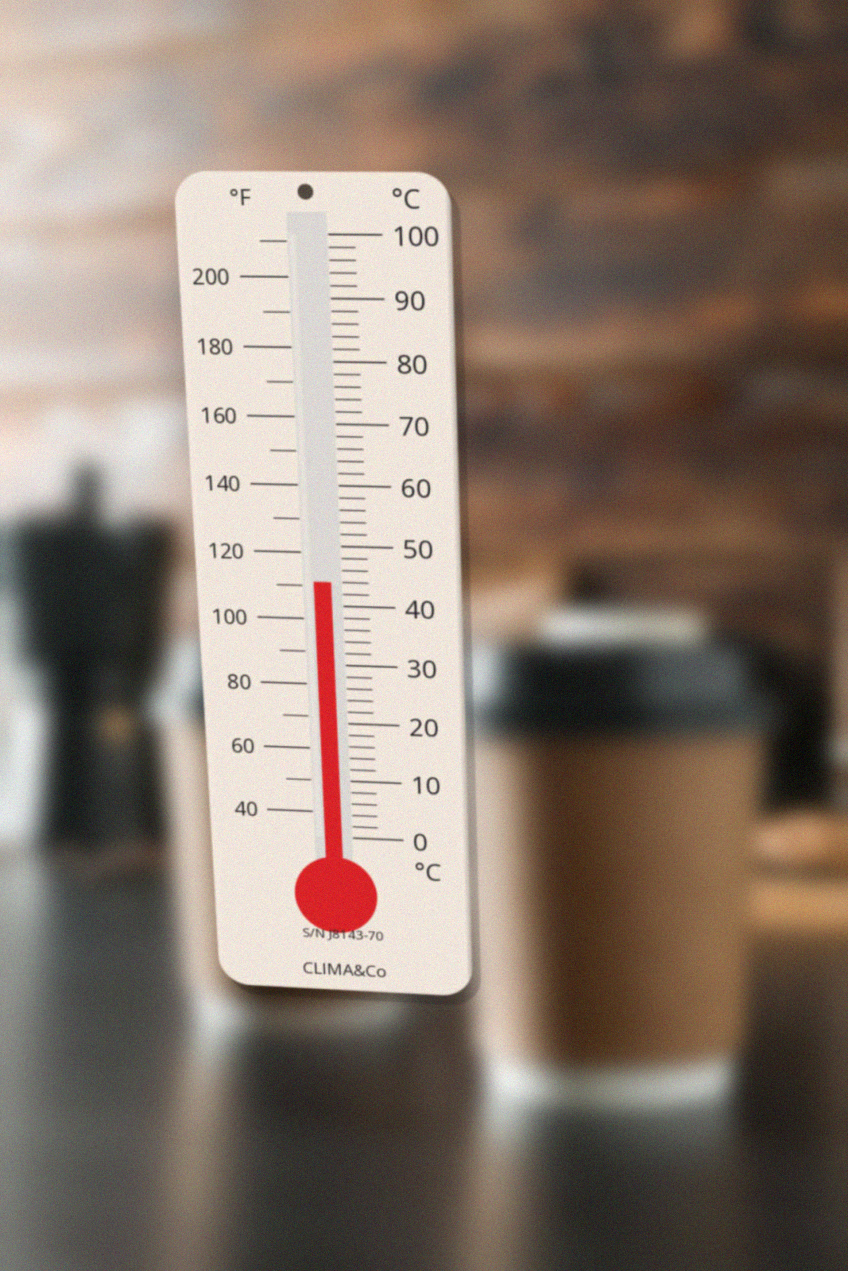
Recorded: 44 °C
